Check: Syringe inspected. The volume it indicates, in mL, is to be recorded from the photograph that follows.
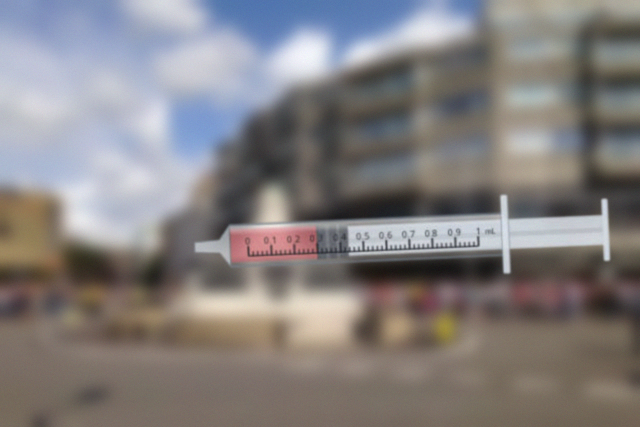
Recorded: 0.3 mL
